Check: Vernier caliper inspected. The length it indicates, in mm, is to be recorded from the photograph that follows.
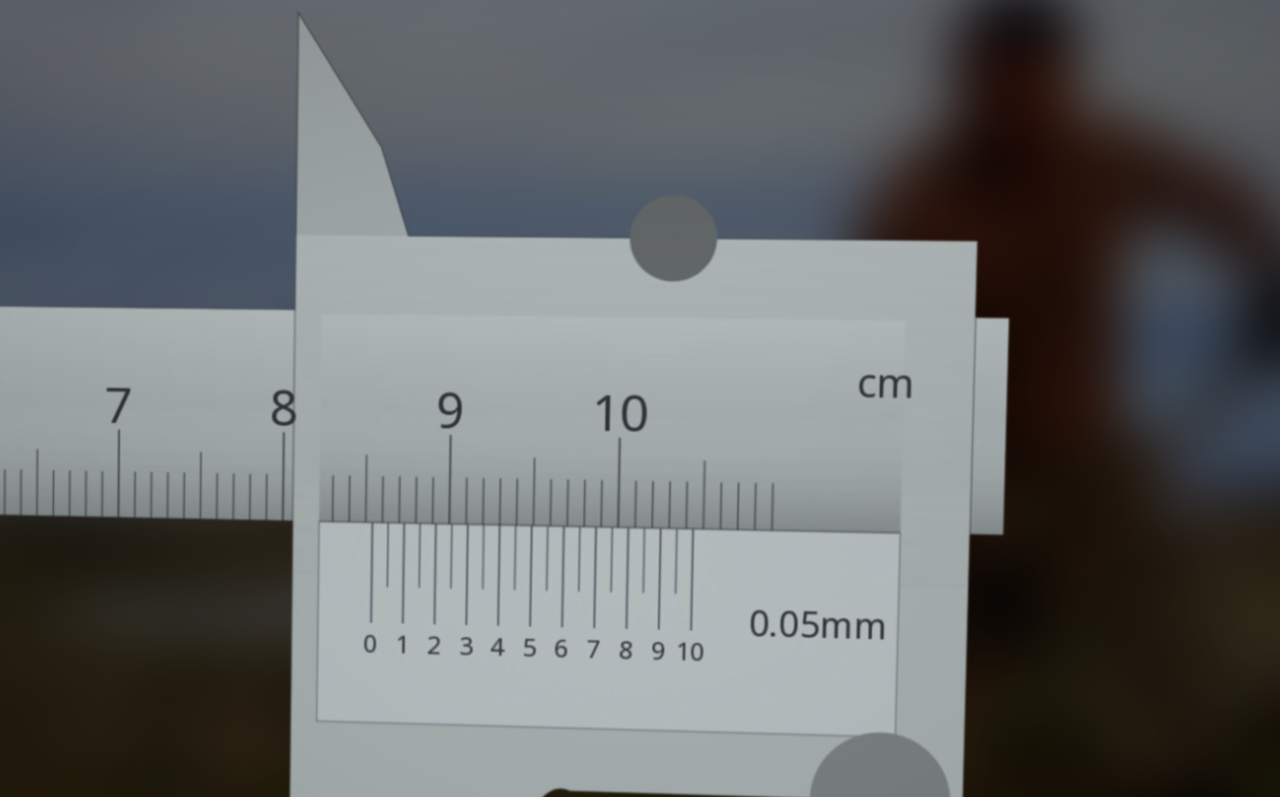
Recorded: 85.4 mm
